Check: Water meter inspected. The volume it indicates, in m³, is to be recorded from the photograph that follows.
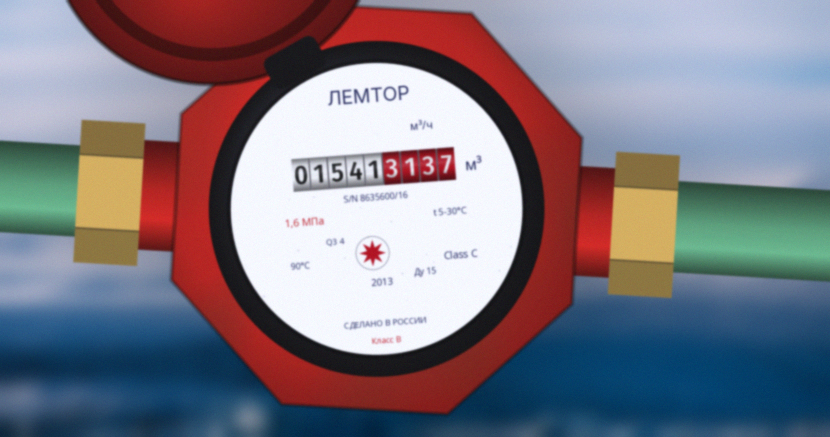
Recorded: 1541.3137 m³
